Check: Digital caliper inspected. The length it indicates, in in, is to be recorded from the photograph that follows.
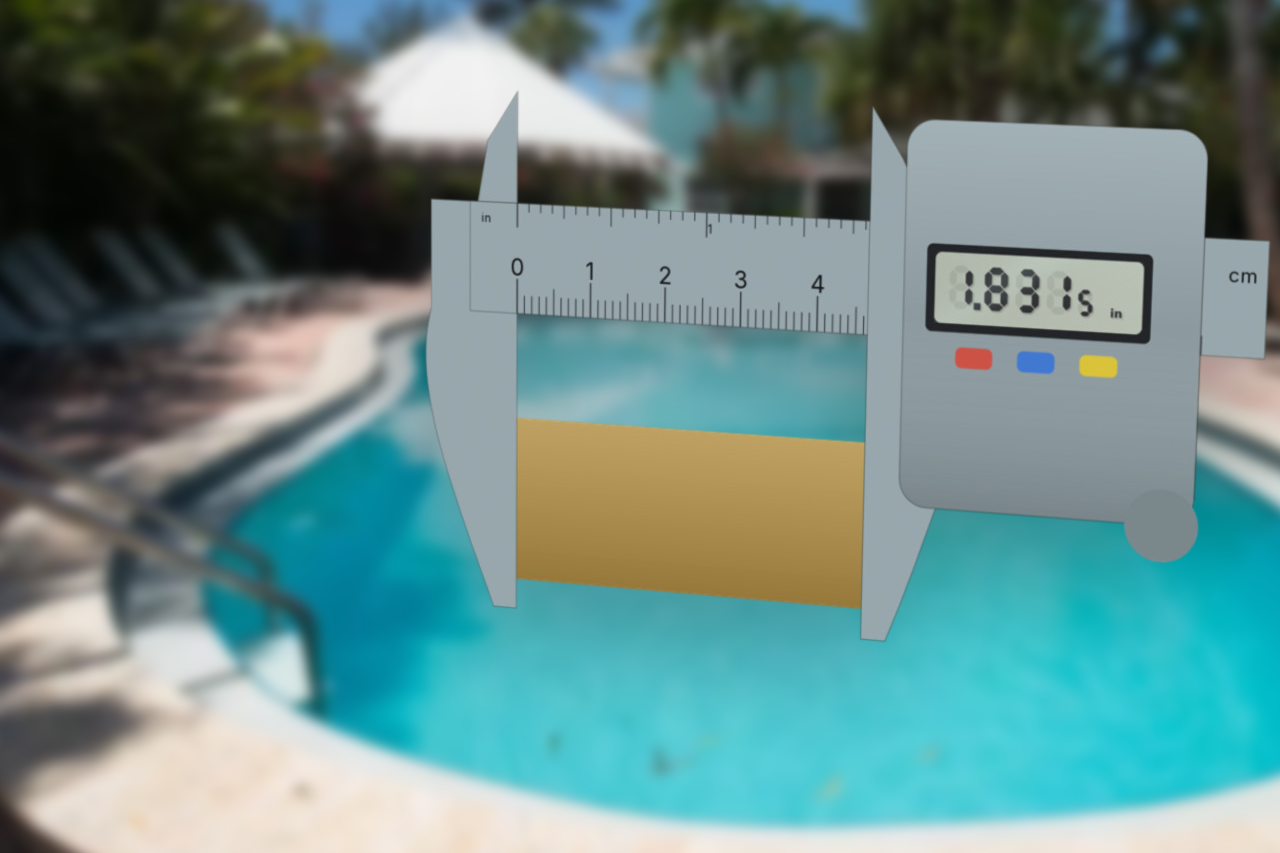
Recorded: 1.8315 in
